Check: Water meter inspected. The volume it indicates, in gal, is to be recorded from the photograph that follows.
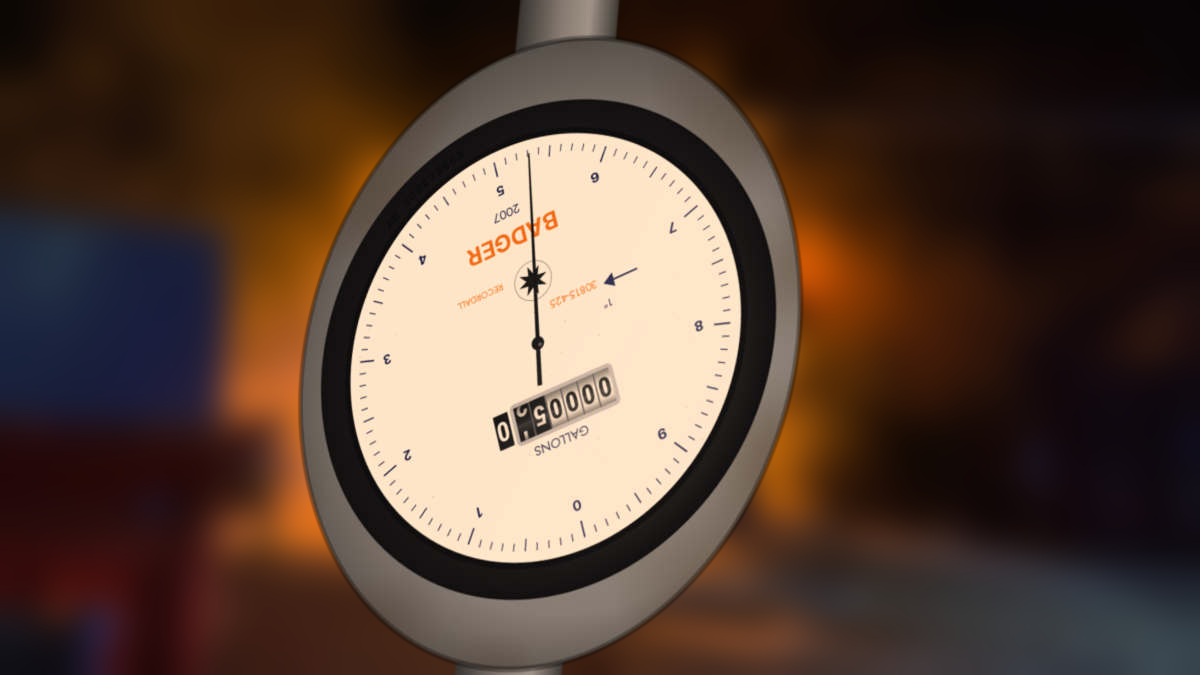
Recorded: 515.3 gal
